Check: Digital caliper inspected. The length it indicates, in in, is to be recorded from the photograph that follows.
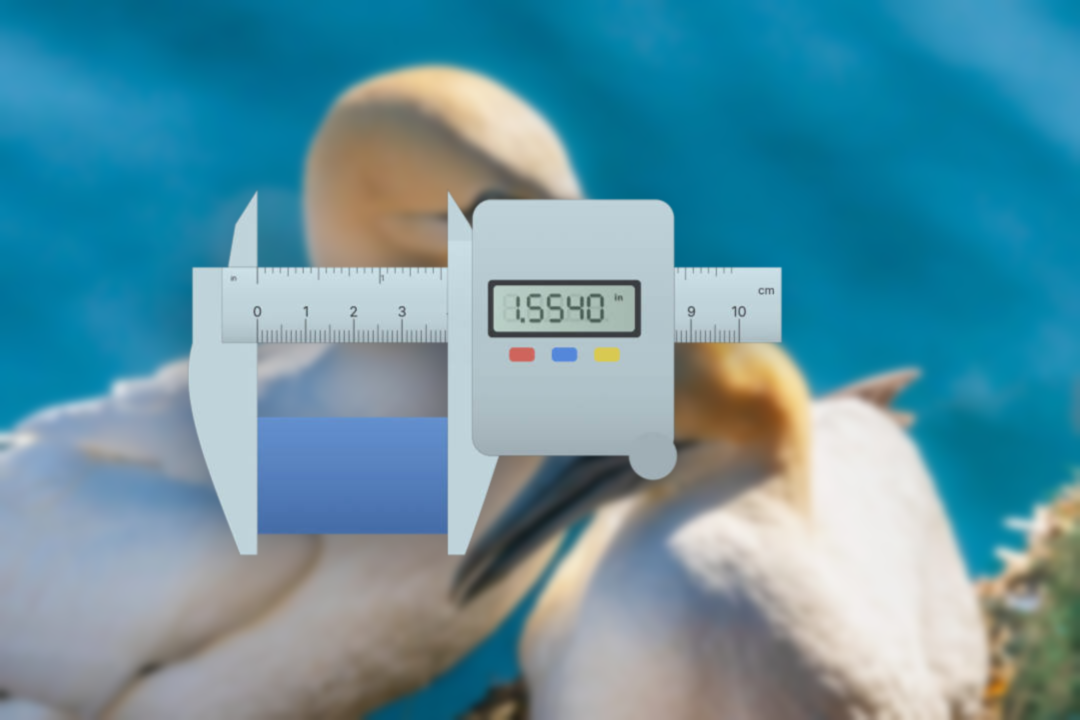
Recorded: 1.5540 in
